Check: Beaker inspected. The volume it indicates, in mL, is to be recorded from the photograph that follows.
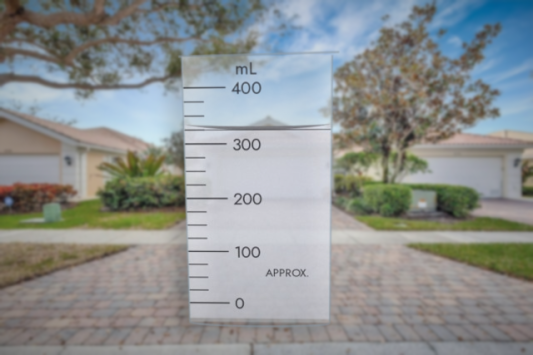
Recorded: 325 mL
